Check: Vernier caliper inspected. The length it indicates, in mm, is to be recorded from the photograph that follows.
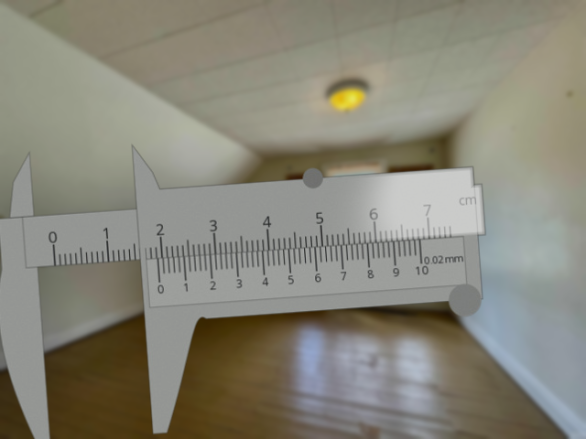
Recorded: 19.2 mm
